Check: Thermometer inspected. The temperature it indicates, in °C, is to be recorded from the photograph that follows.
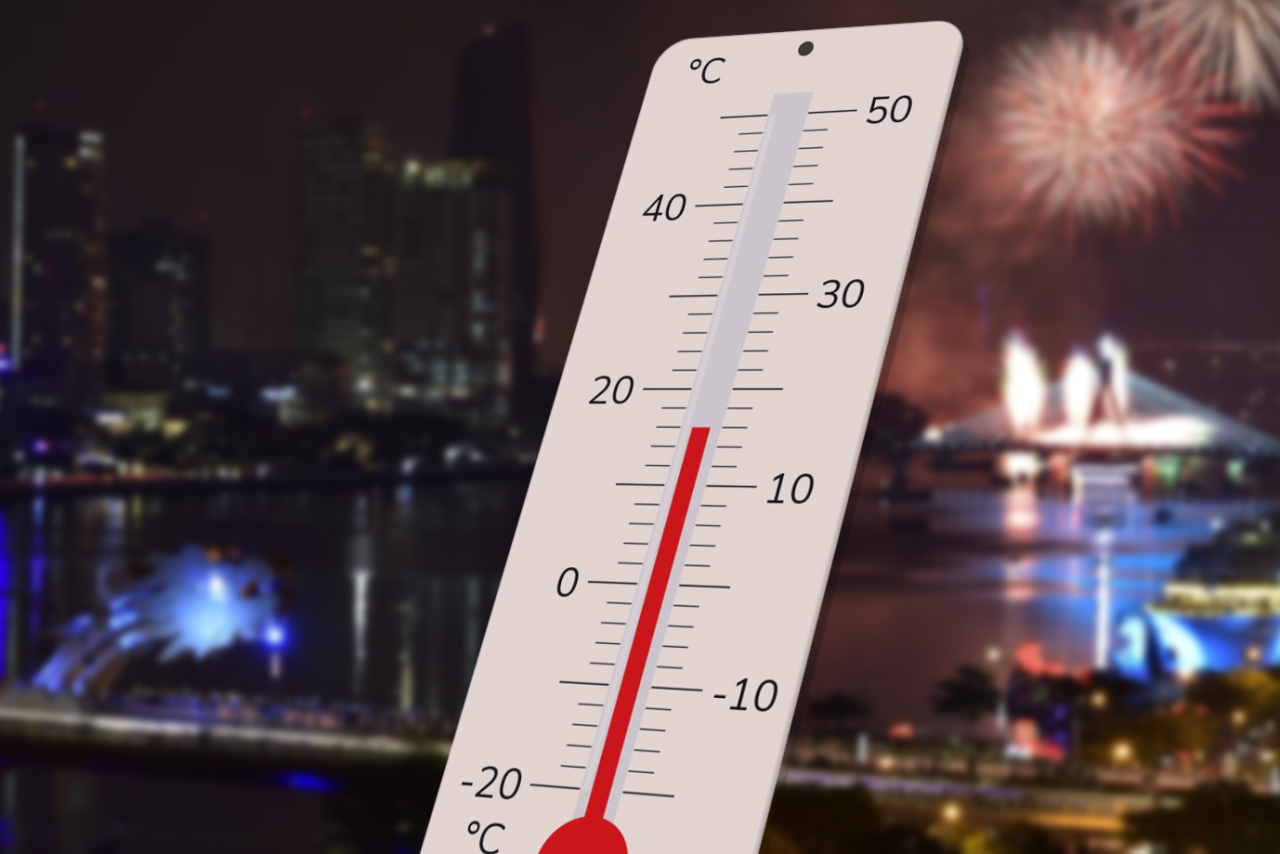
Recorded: 16 °C
